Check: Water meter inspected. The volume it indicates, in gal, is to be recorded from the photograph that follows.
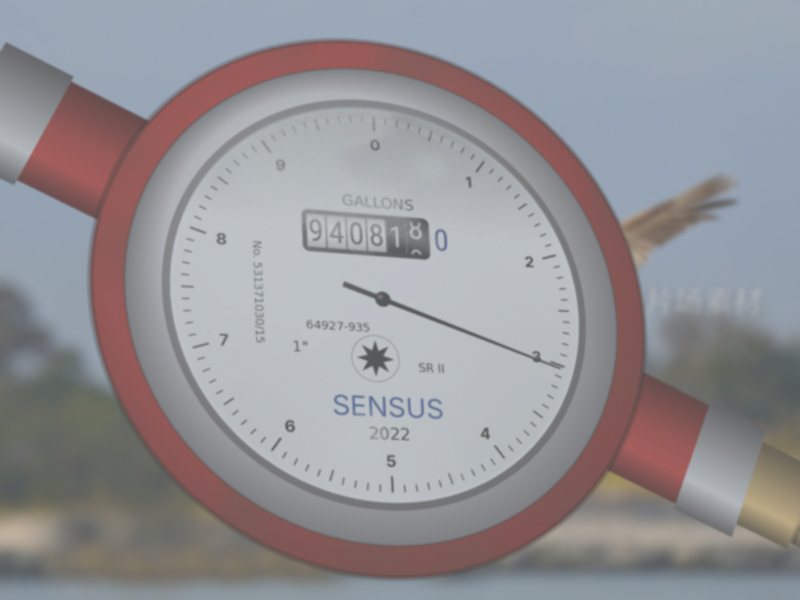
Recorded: 9408183.0 gal
